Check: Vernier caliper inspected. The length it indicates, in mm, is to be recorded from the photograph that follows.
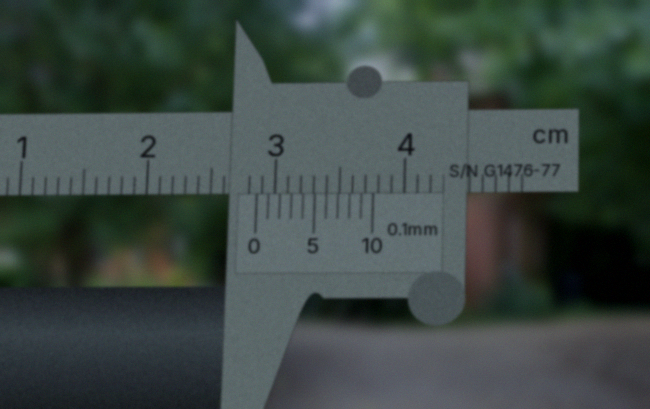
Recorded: 28.6 mm
